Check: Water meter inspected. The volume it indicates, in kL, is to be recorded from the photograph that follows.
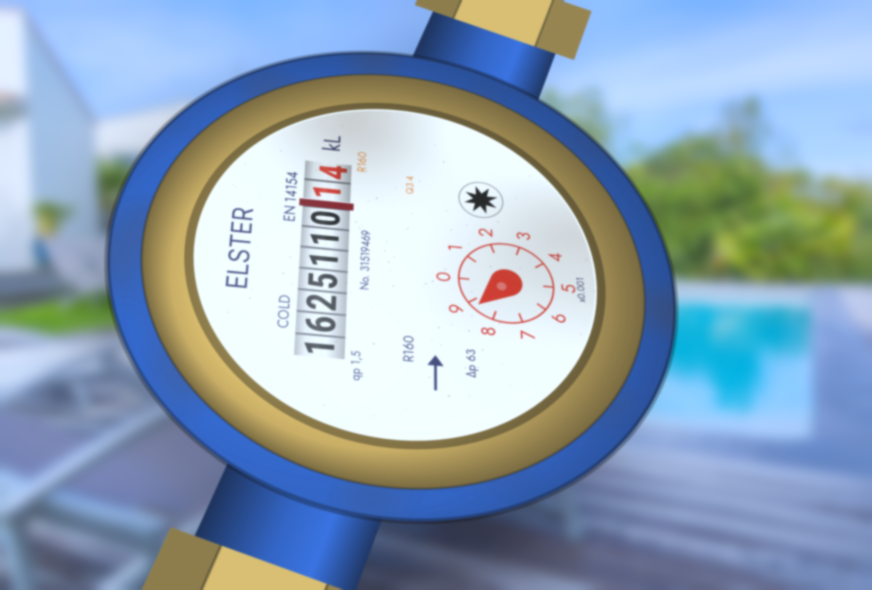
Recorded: 1625110.138 kL
